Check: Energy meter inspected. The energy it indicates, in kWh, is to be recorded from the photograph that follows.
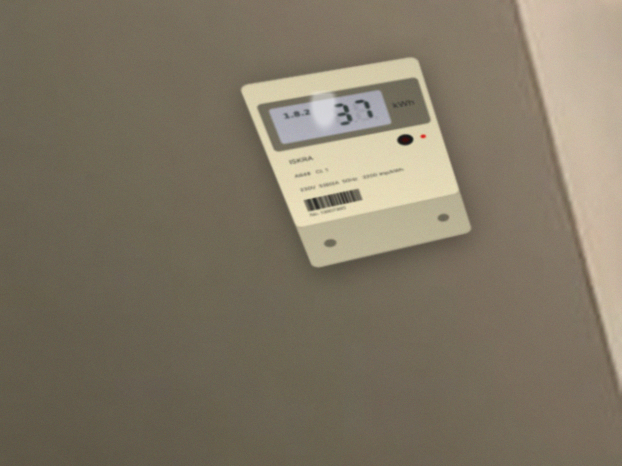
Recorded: 37 kWh
